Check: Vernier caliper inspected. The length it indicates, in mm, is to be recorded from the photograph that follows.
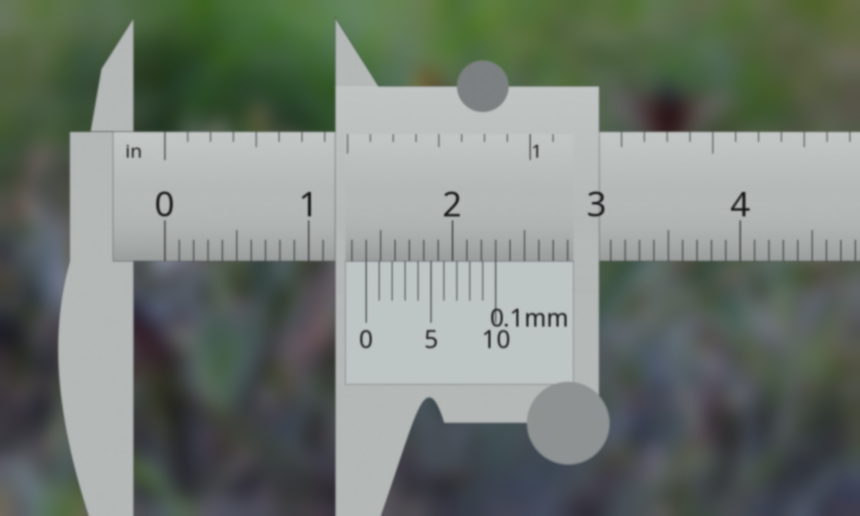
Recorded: 14.0 mm
